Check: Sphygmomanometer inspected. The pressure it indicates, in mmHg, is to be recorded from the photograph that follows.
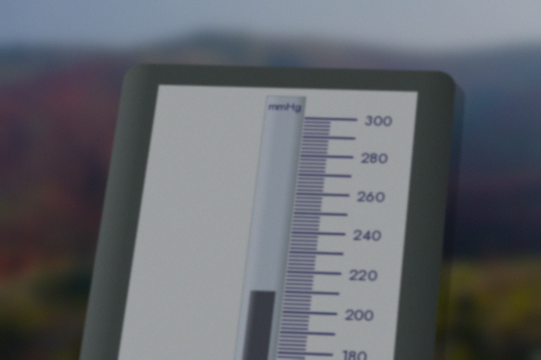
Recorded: 210 mmHg
